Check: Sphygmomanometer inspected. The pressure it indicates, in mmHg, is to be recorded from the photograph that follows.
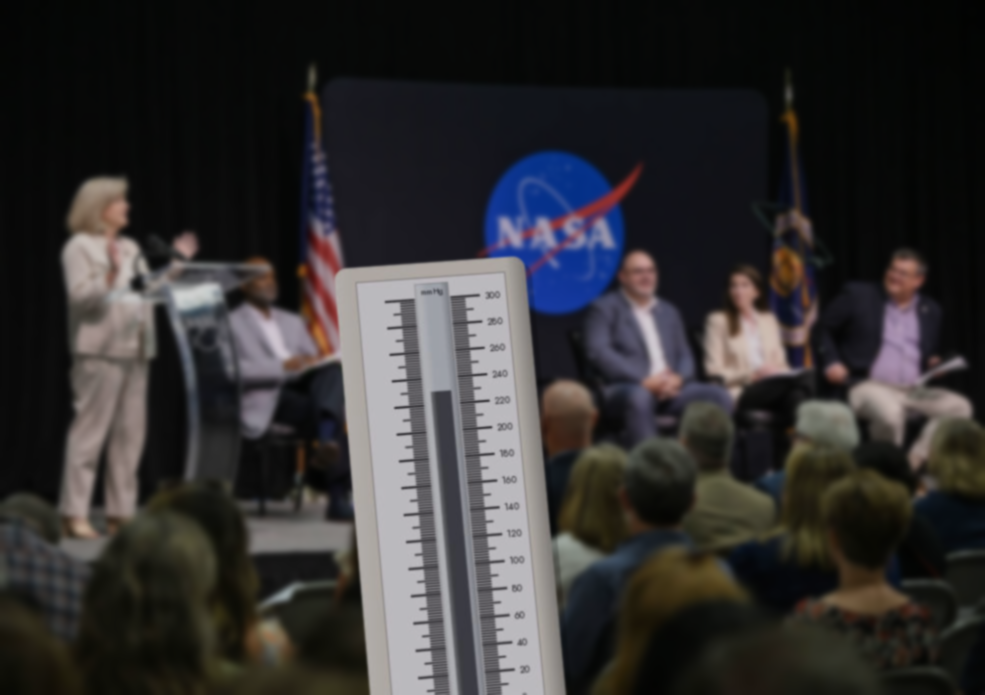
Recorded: 230 mmHg
